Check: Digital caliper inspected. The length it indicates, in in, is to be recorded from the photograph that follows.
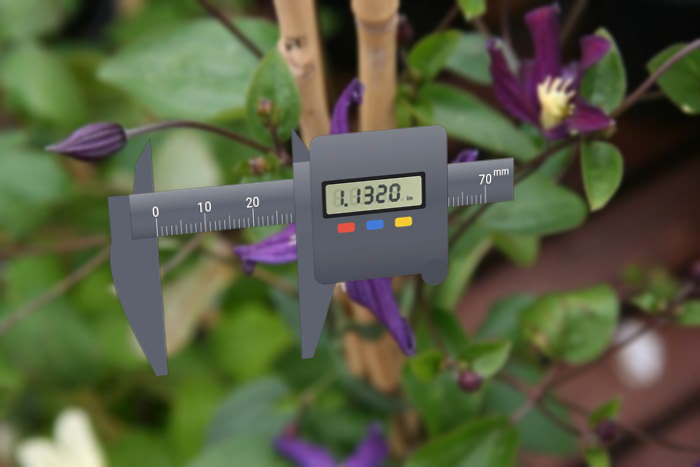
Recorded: 1.1320 in
